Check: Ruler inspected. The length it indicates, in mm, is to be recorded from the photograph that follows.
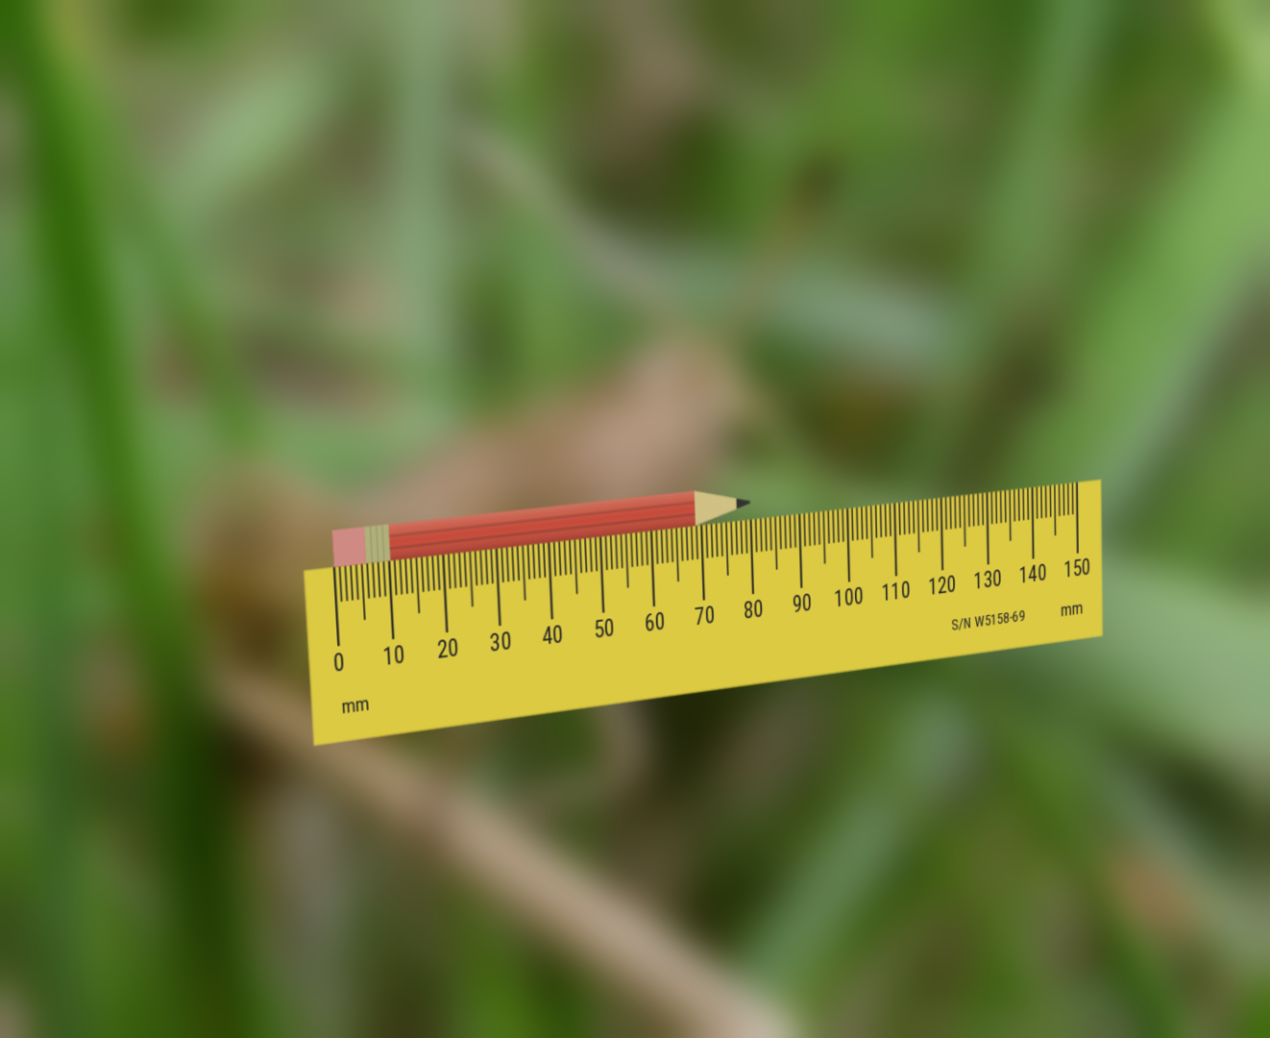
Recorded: 80 mm
